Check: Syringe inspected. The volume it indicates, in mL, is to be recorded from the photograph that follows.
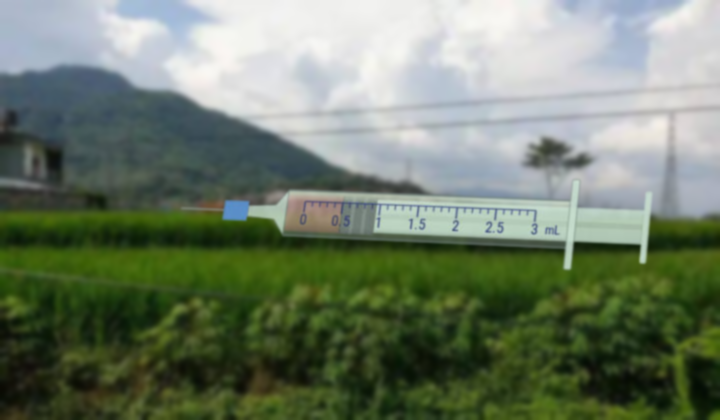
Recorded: 0.5 mL
